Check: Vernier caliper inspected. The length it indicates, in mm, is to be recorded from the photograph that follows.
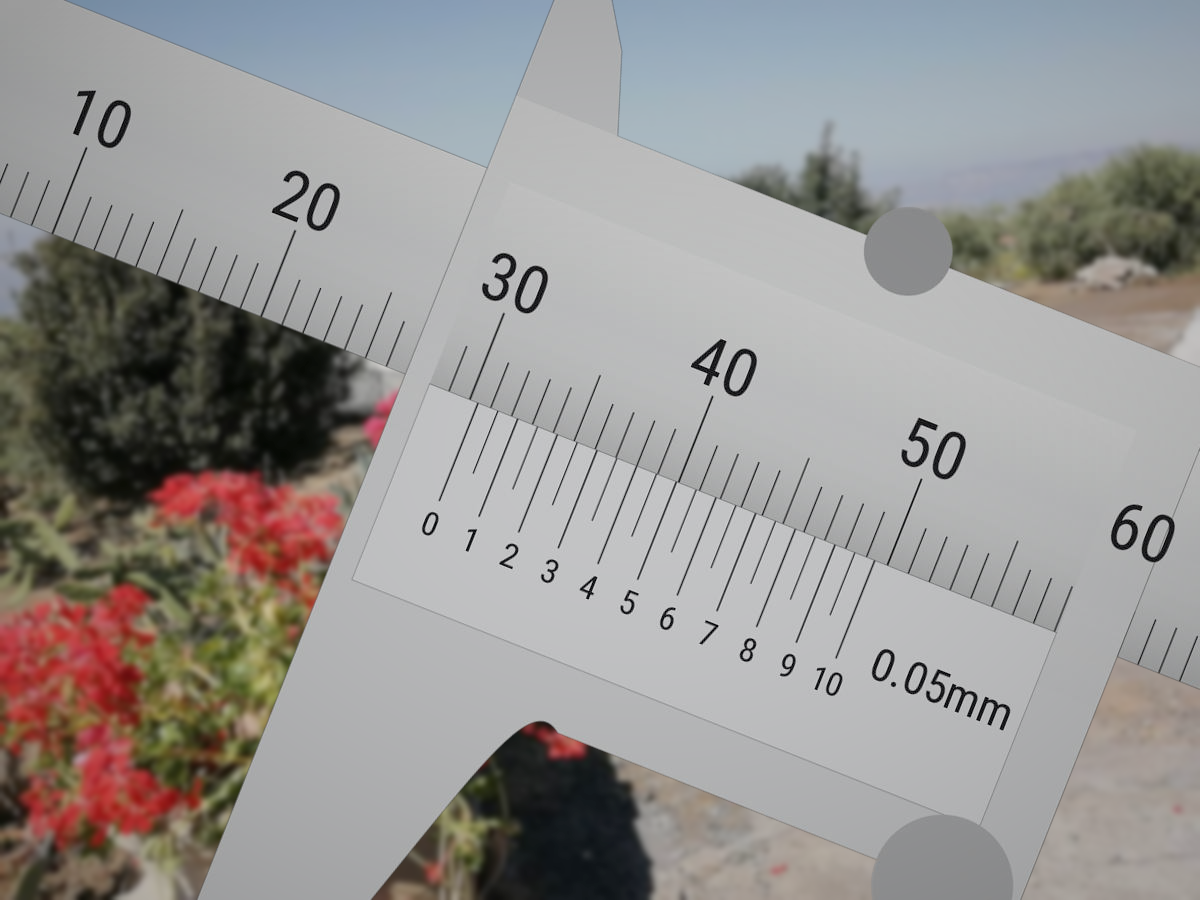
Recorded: 30.4 mm
